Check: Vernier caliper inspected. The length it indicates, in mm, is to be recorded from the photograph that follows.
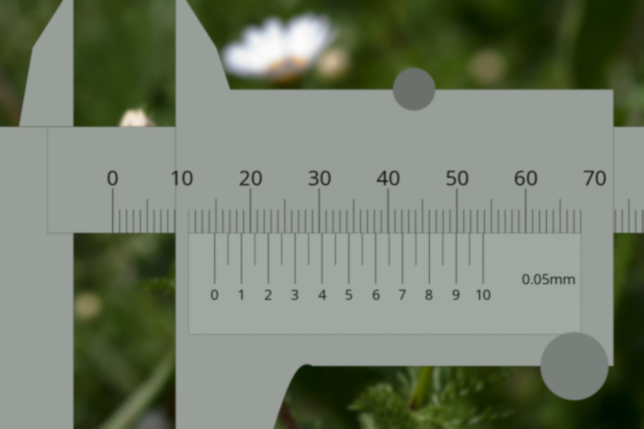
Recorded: 14.8 mm
